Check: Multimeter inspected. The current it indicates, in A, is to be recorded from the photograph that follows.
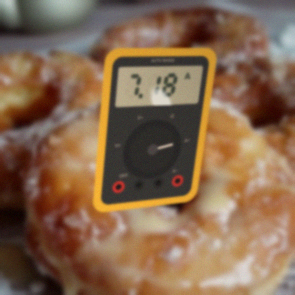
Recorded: 7.18 A
